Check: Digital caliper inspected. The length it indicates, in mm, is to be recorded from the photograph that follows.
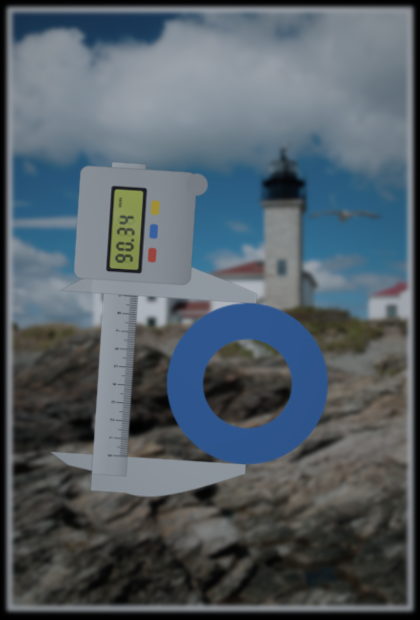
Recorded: 90.34 mm
